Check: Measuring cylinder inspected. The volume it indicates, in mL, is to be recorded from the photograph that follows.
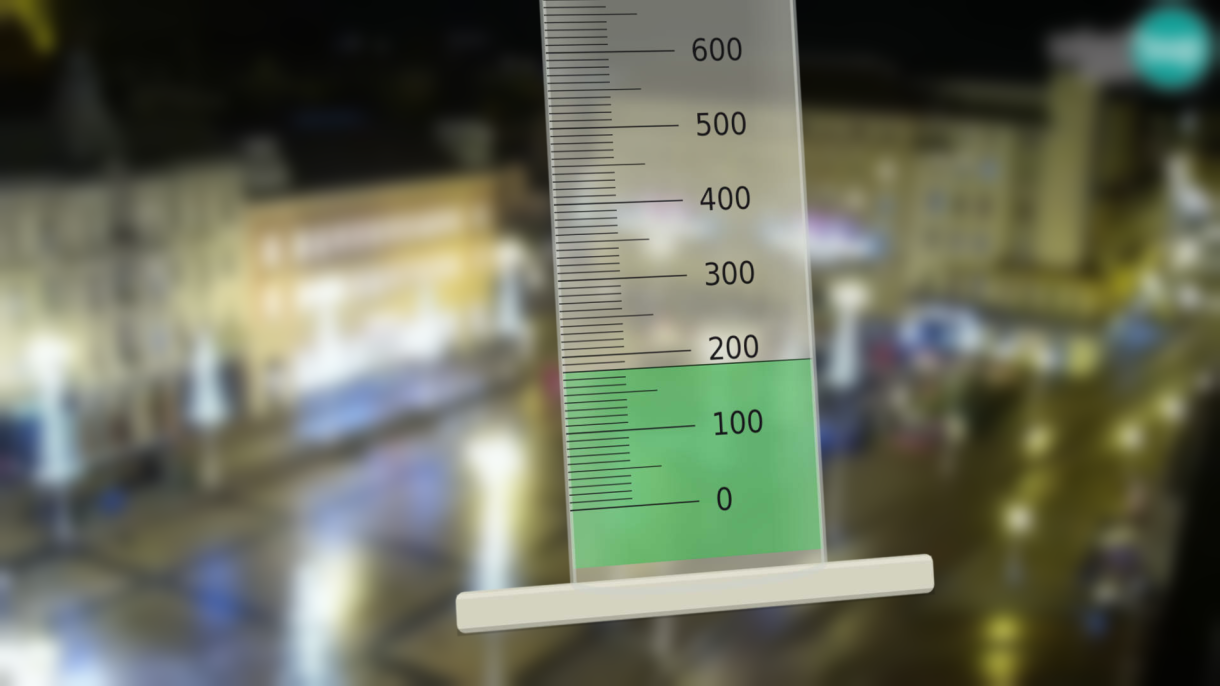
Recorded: 180 mL
